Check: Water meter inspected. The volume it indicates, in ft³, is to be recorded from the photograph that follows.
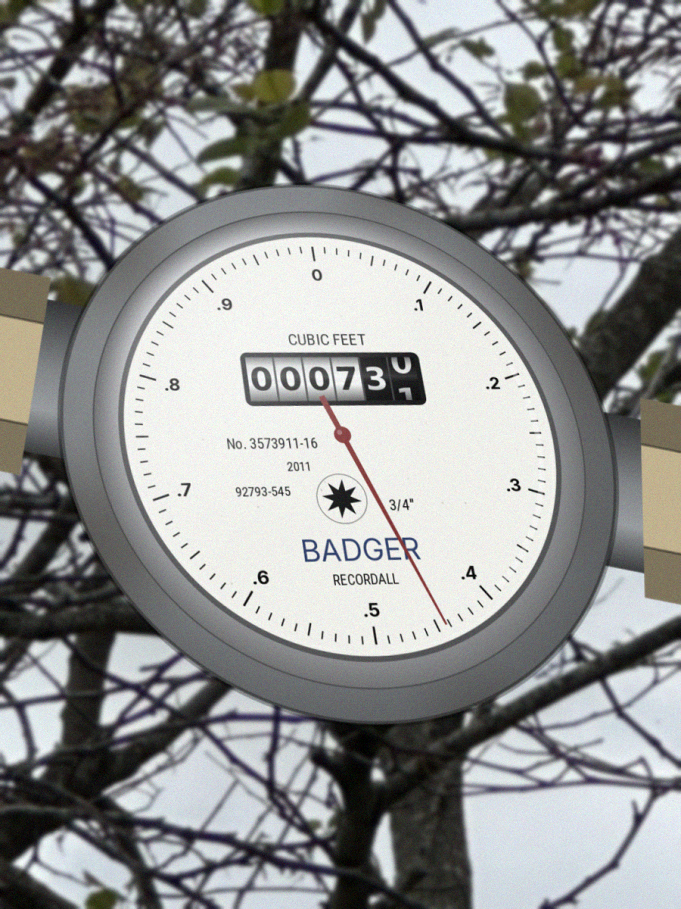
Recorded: 730.44 ft³
